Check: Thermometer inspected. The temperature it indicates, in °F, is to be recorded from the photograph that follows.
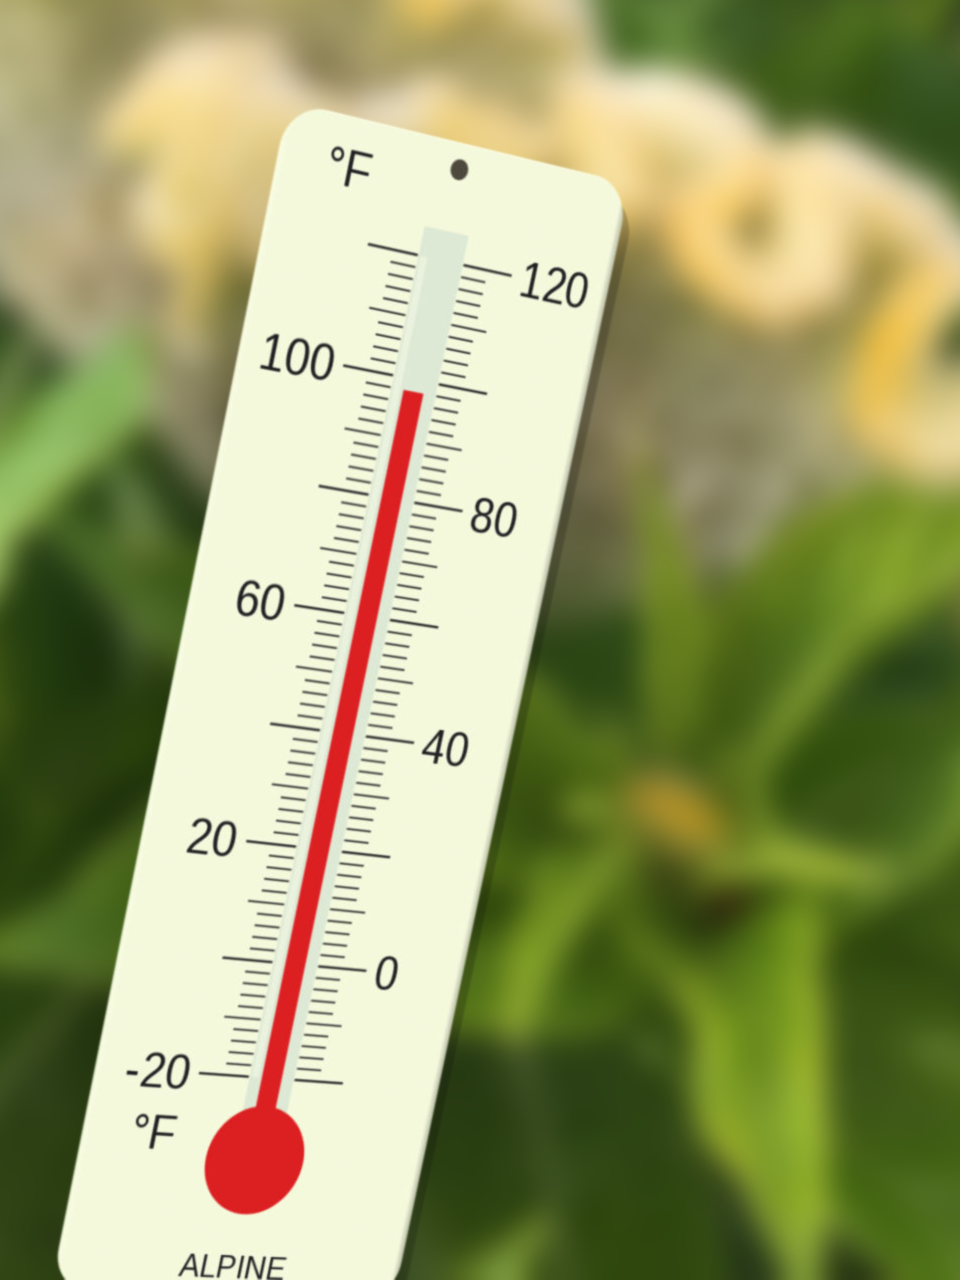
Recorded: 98 °F
